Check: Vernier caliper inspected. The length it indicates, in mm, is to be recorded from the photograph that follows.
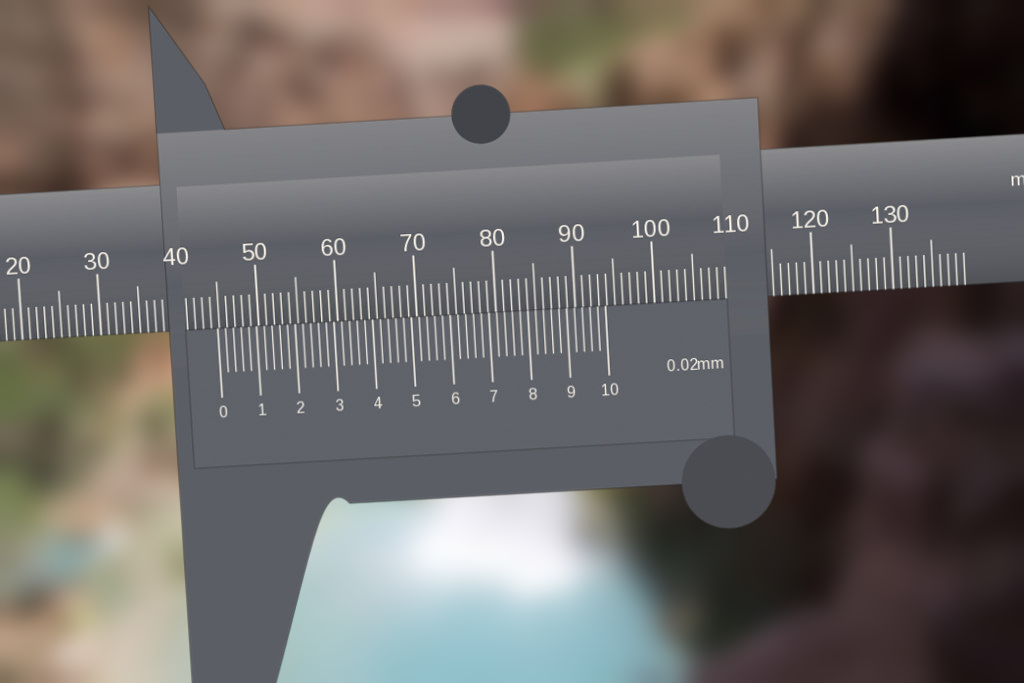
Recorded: 44.8 mm
